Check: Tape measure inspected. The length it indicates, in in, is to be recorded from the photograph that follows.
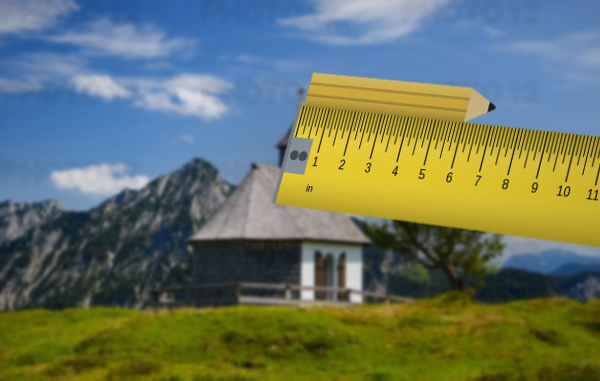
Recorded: 7 in
